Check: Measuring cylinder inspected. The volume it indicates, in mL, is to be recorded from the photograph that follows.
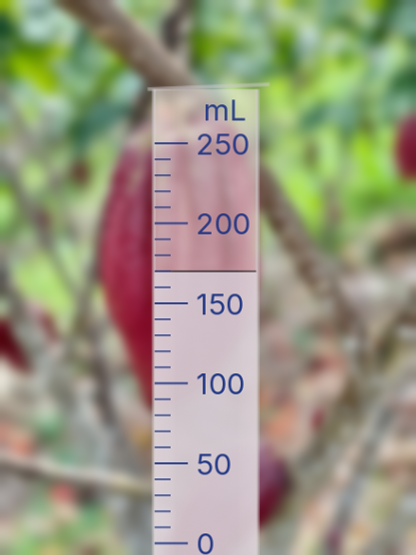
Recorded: 170 mL
